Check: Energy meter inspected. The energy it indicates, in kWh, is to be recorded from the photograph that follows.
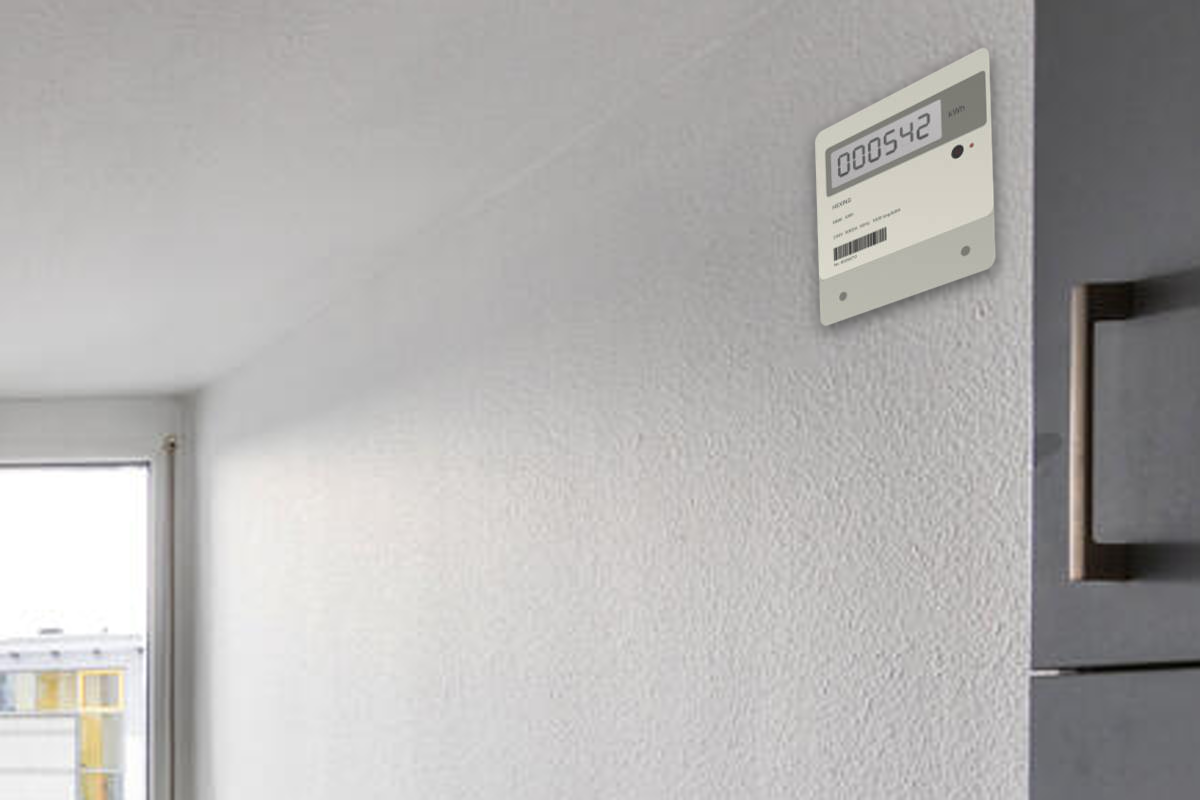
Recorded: 542 kWh
